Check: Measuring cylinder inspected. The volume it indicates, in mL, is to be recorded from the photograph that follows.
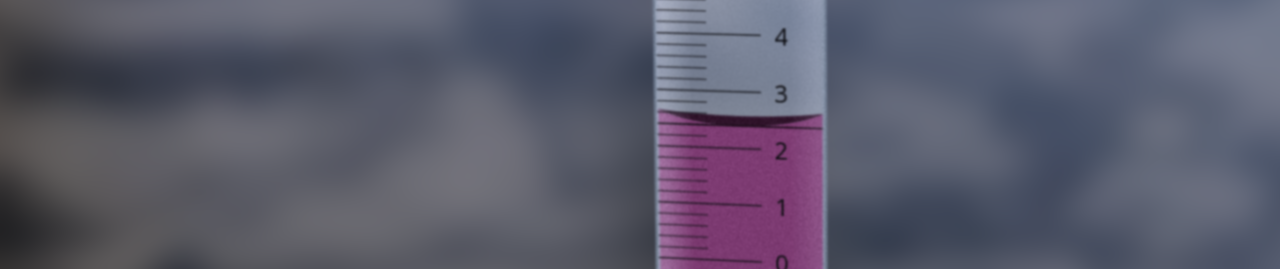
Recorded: 2.4 mL
